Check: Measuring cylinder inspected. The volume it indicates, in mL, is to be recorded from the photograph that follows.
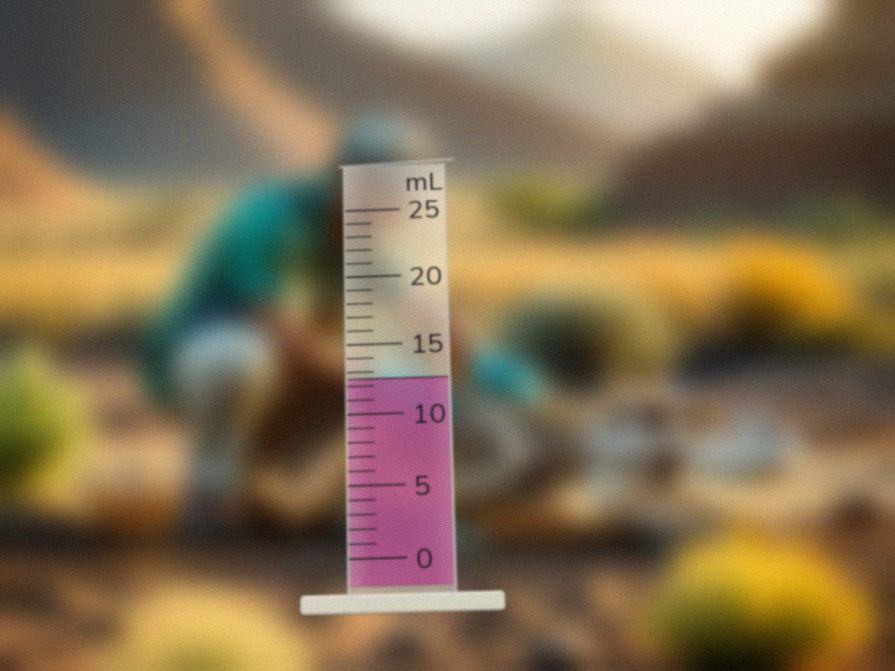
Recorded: 12.5 mL
